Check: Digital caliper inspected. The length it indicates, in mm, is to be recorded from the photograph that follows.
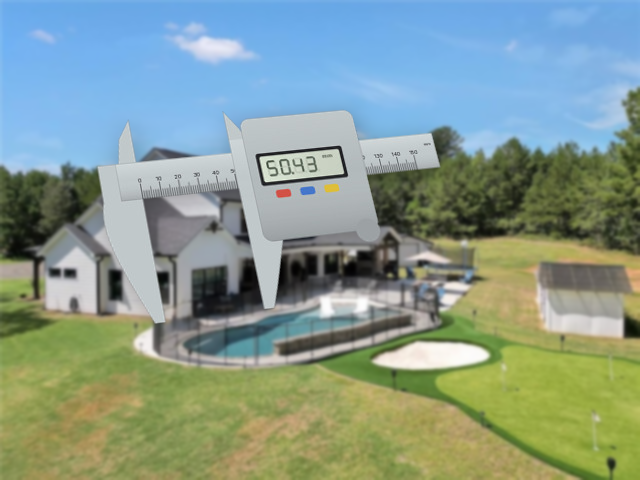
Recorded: 50.43 mm
